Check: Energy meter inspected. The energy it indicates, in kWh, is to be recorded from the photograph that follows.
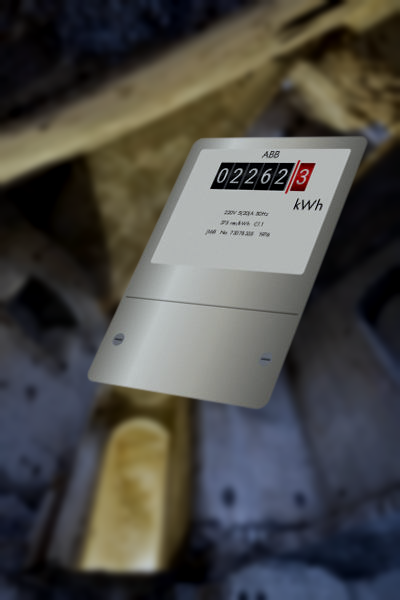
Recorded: 2262.3 kWh
